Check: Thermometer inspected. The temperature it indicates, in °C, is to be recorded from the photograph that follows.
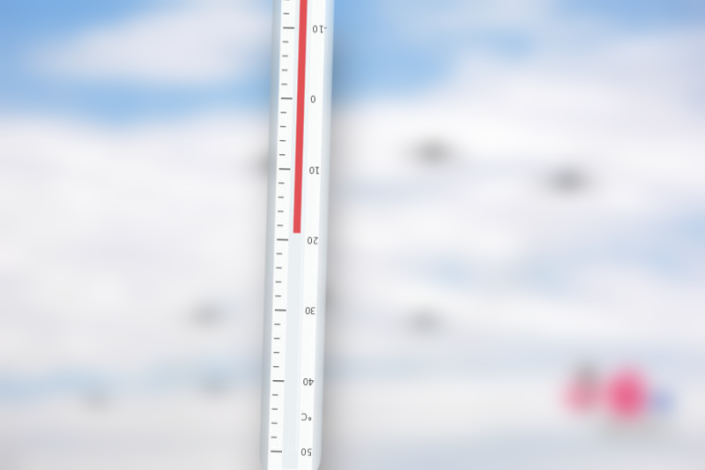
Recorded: 19 °C
